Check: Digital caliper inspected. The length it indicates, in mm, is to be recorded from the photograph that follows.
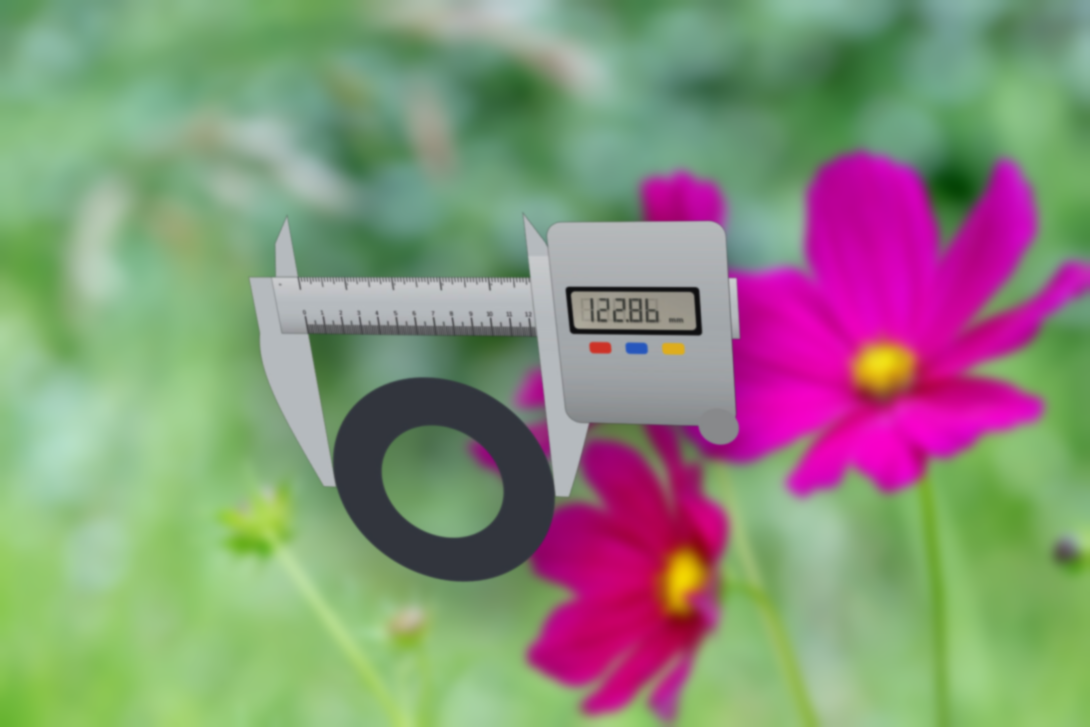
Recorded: 122.86 mm
